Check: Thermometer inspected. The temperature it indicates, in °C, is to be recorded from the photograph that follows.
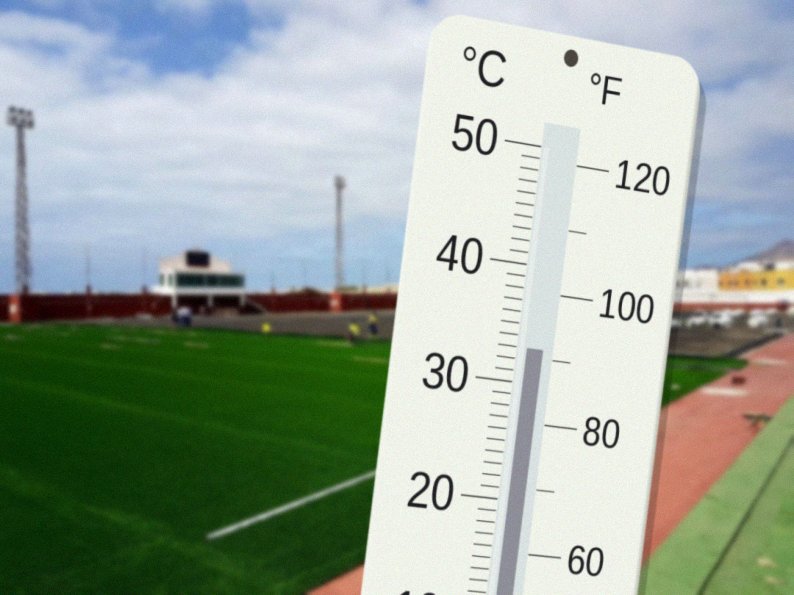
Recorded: 33 °C
